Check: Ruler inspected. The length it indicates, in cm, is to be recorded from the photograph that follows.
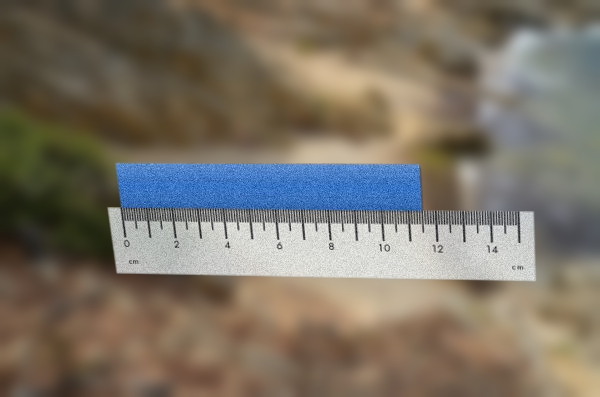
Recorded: 11.5 cm
